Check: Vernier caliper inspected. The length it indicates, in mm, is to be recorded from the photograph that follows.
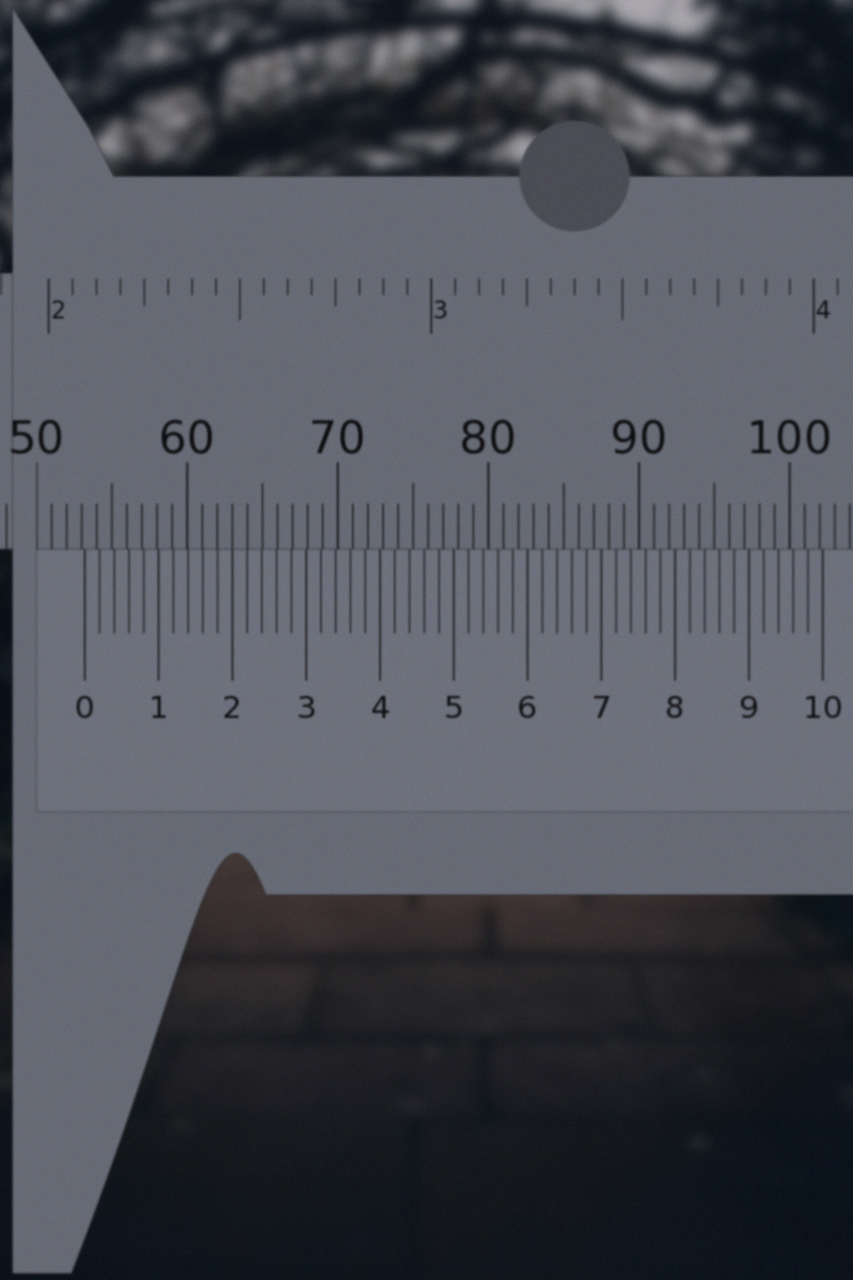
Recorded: 53.2 mm
